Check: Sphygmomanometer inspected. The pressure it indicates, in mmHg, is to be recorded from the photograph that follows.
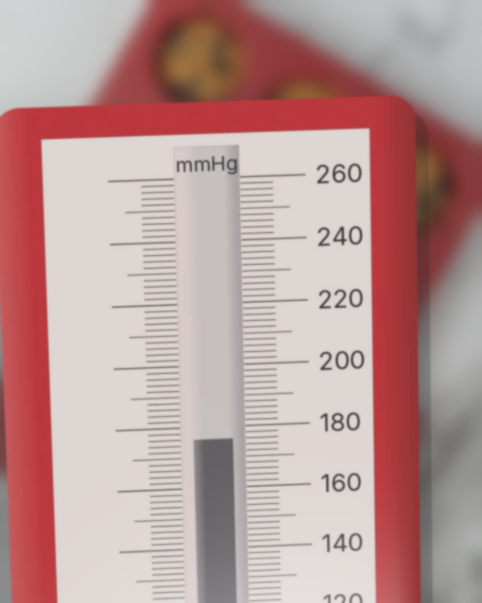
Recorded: 176 mmHg
